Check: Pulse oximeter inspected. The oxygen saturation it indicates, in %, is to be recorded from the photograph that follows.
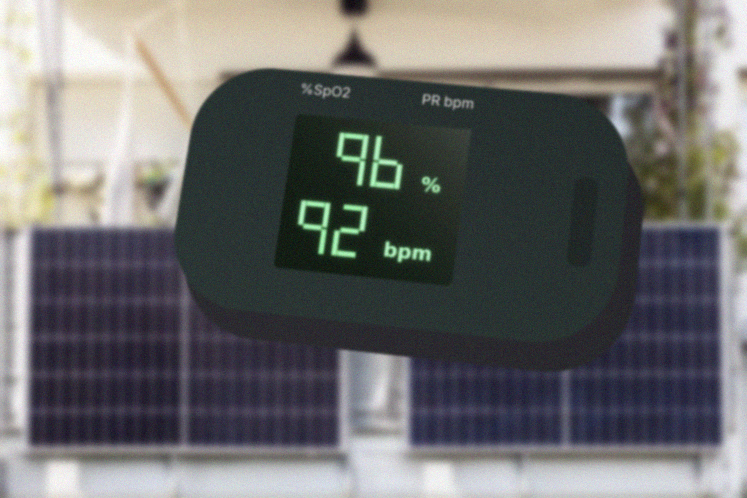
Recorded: 96 %
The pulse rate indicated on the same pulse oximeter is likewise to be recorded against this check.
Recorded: 92 bpm
